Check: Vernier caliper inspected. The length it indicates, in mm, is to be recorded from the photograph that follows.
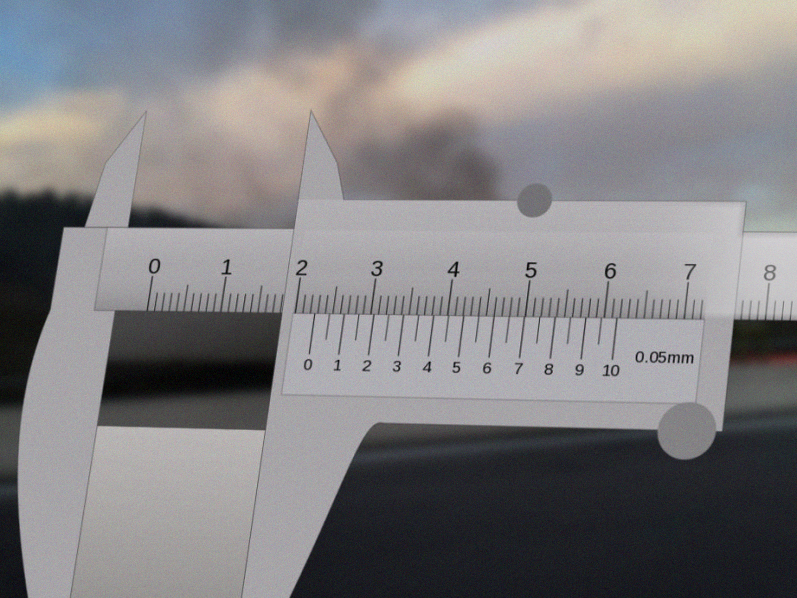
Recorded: 22.6 mm
